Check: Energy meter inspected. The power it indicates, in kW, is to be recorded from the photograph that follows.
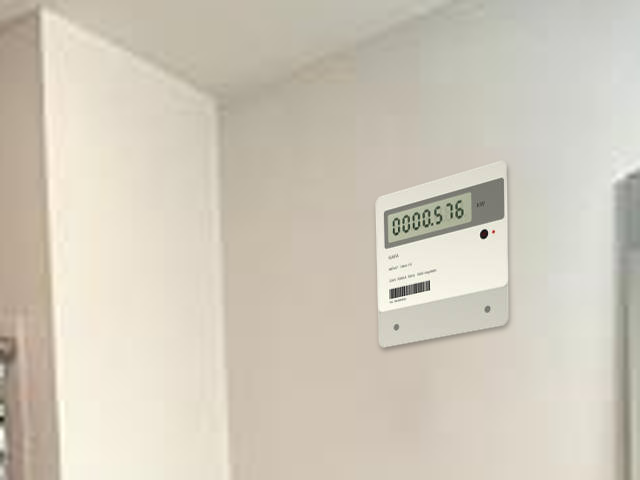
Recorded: 0.576 kW
